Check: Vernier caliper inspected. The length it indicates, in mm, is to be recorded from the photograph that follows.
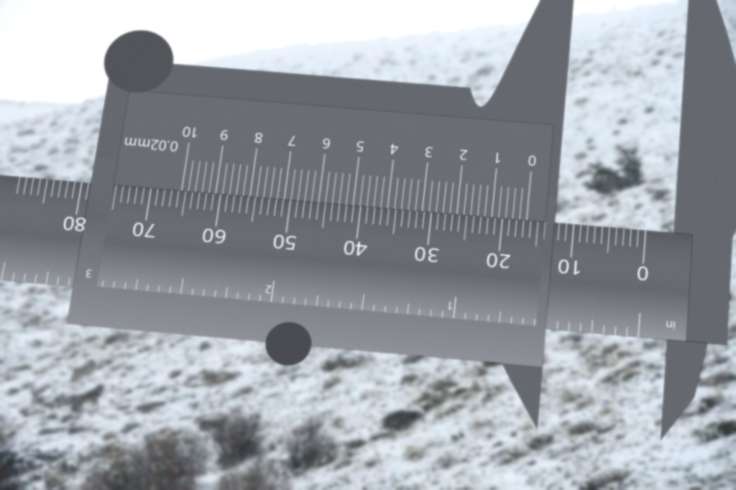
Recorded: 16.6 mm
